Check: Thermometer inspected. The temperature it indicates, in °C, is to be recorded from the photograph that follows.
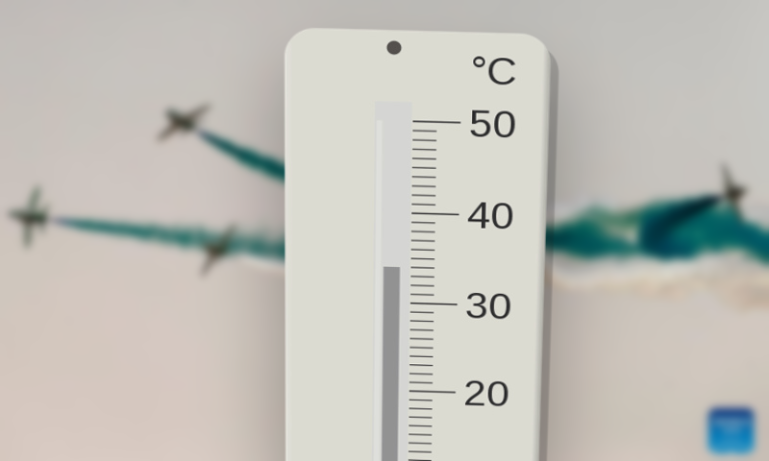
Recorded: 34 °C
